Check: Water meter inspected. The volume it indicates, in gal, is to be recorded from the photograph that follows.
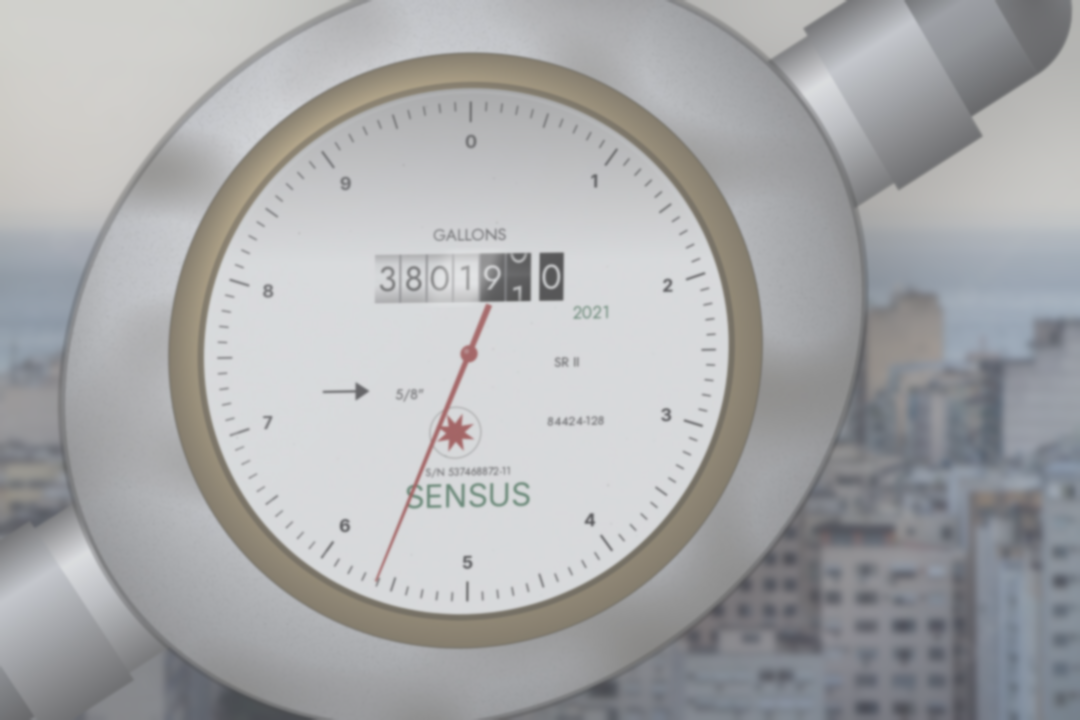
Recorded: 3801905.6 gal
